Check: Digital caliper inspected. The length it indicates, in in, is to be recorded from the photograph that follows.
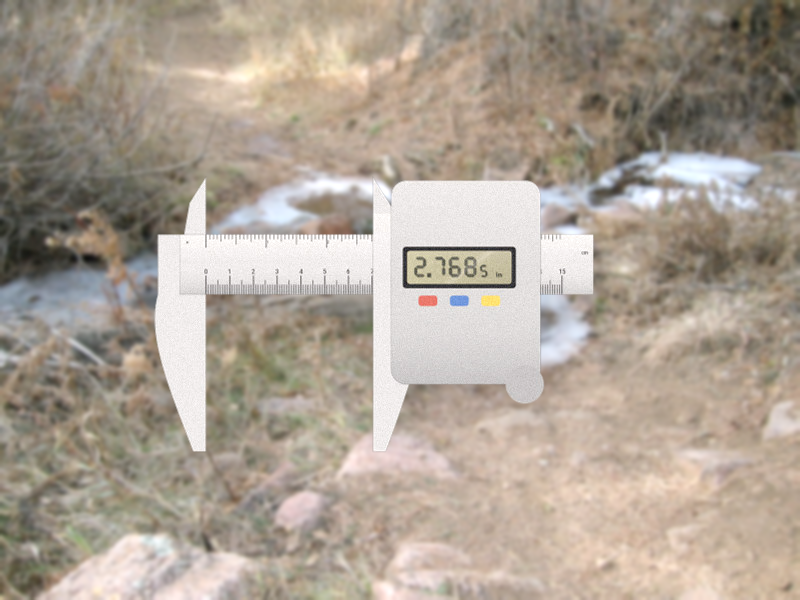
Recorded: 2.7685 in
